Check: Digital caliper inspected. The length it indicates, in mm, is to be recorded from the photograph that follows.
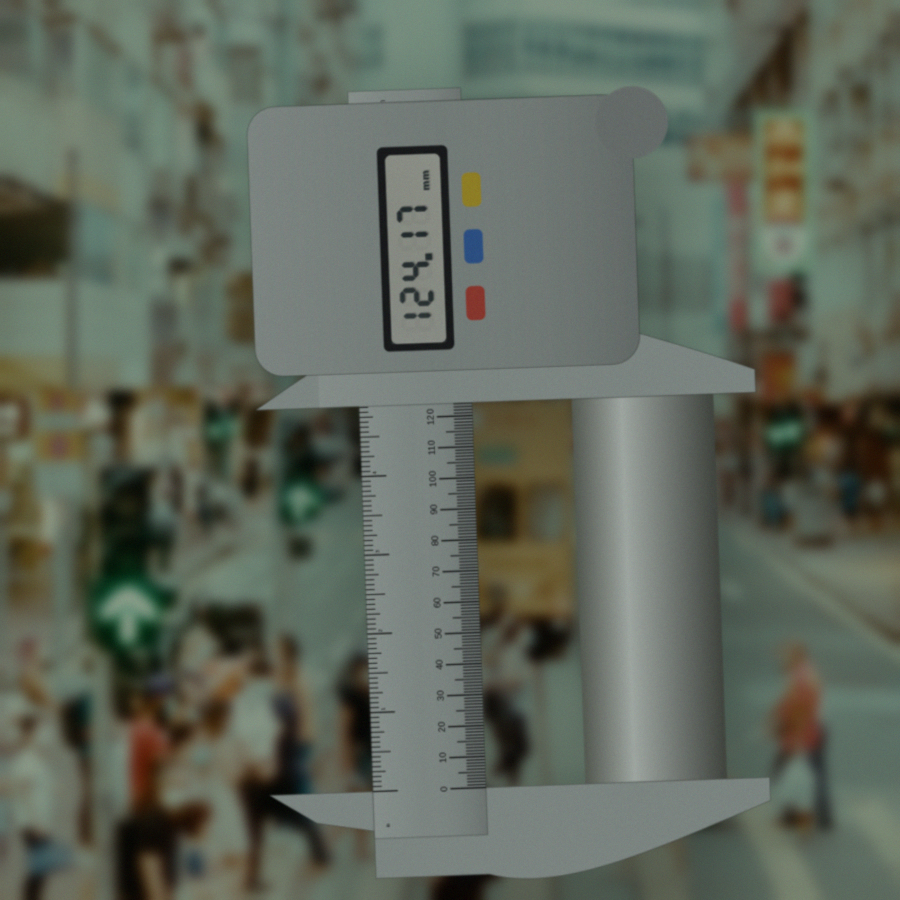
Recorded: 124.17 mm
